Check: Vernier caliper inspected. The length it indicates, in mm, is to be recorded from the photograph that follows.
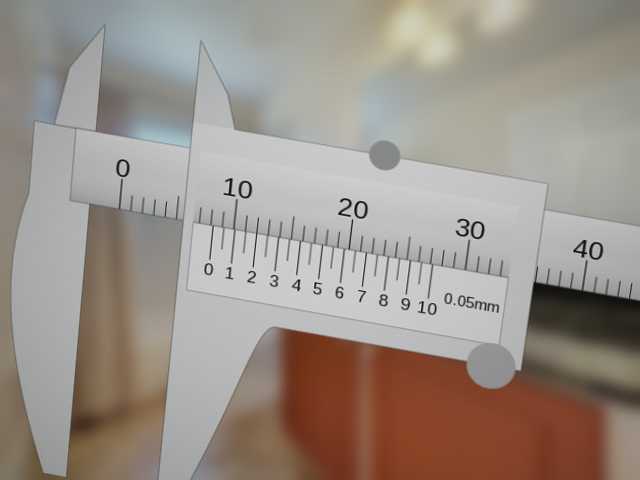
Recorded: 8.2 mm
